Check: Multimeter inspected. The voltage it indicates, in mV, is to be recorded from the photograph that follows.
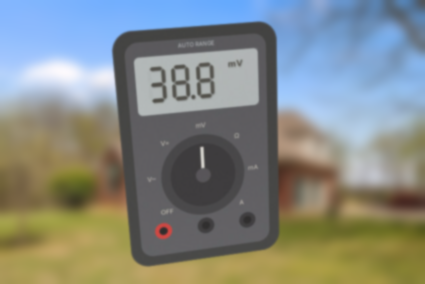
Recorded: 38.8 mV
